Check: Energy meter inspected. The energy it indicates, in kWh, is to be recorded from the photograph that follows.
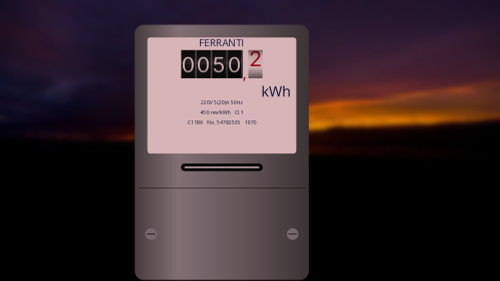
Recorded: 50.2 kWh
